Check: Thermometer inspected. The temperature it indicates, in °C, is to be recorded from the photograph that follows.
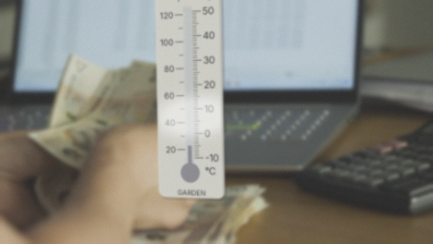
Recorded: -5 °C
